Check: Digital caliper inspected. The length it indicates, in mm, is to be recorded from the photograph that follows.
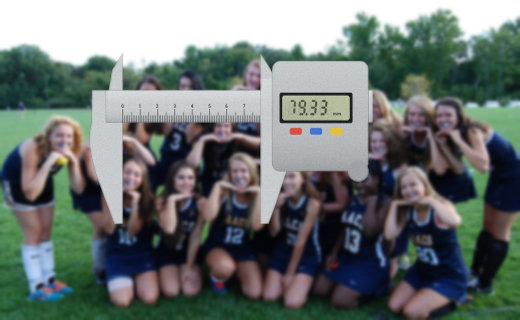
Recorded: 79.33 mm
